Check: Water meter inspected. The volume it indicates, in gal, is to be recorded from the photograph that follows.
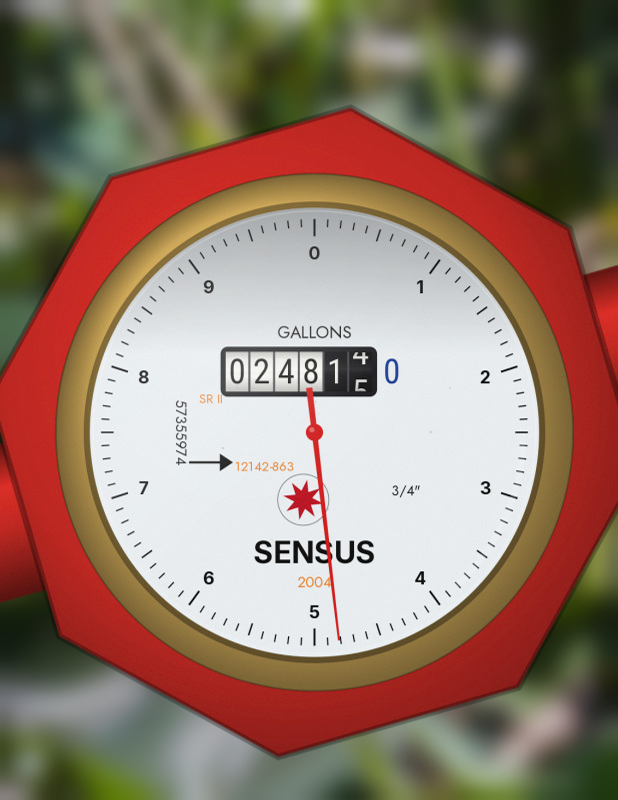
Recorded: 248144.8 gal
